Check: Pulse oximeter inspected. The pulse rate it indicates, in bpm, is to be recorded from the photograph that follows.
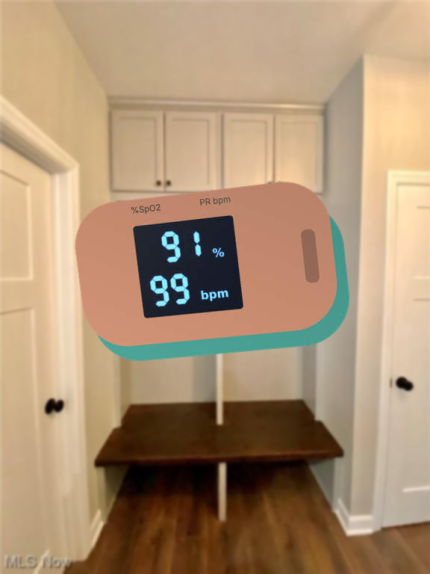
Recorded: 99 bpm
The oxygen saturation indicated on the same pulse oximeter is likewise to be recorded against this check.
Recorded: 91 %
